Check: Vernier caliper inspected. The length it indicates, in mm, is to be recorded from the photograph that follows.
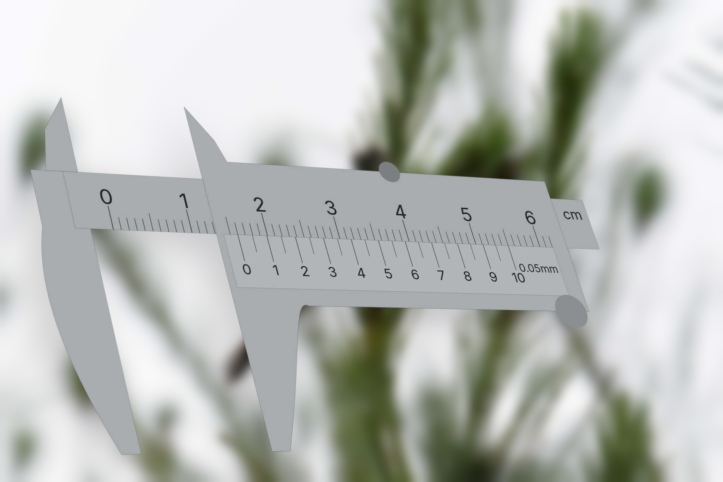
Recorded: 16.0 mm
